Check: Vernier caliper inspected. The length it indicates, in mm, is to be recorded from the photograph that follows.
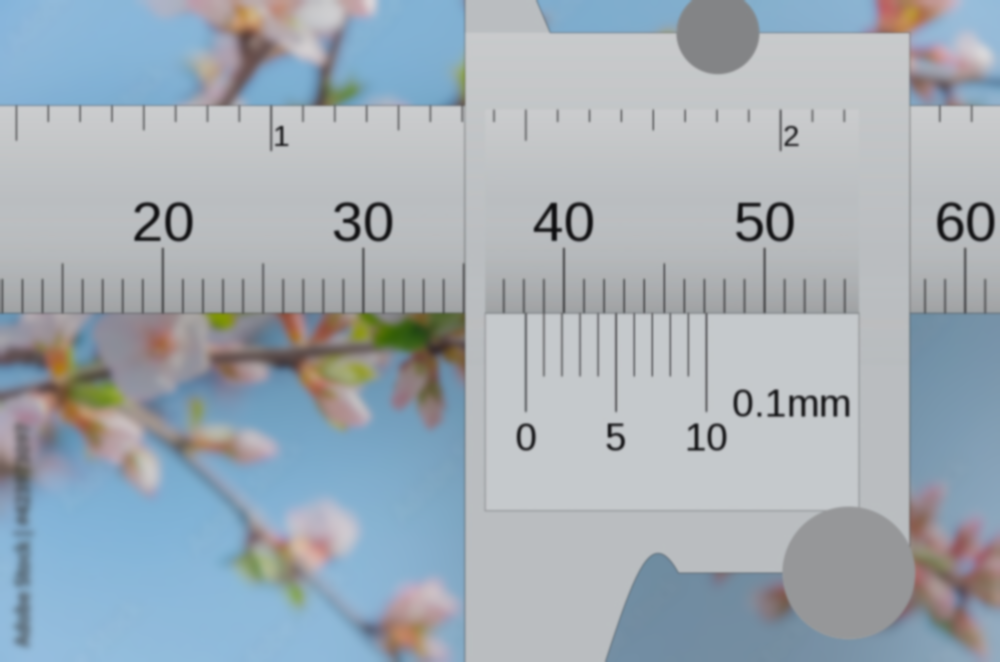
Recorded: 38.1 mm
